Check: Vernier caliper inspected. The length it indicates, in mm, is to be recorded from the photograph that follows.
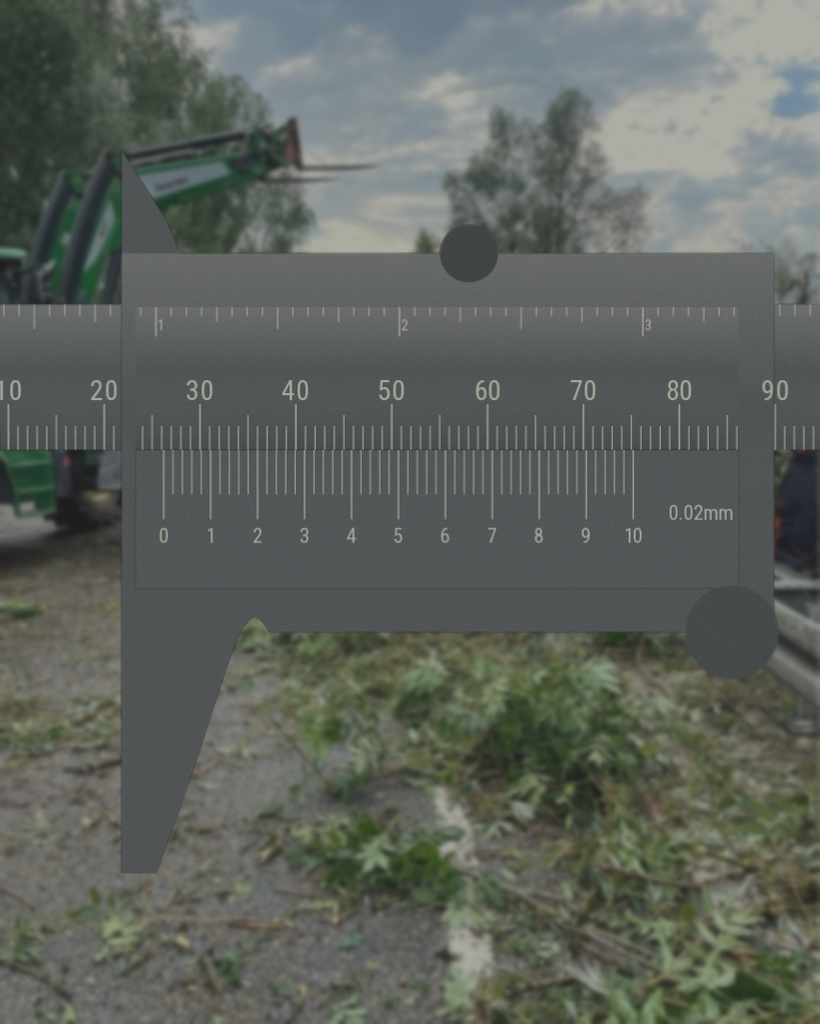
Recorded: 26.2 mm
